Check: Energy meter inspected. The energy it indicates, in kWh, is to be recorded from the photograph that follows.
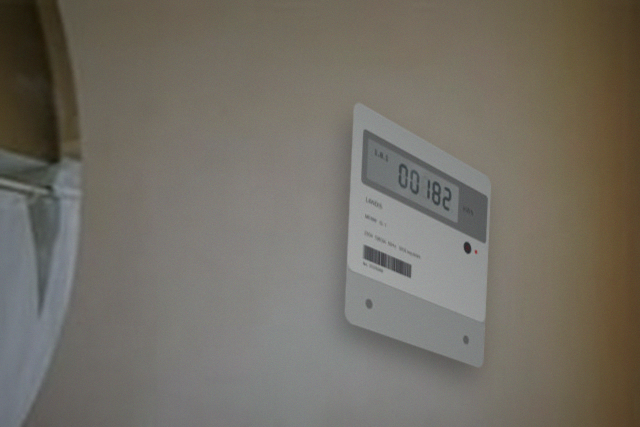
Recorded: 182 kWh
